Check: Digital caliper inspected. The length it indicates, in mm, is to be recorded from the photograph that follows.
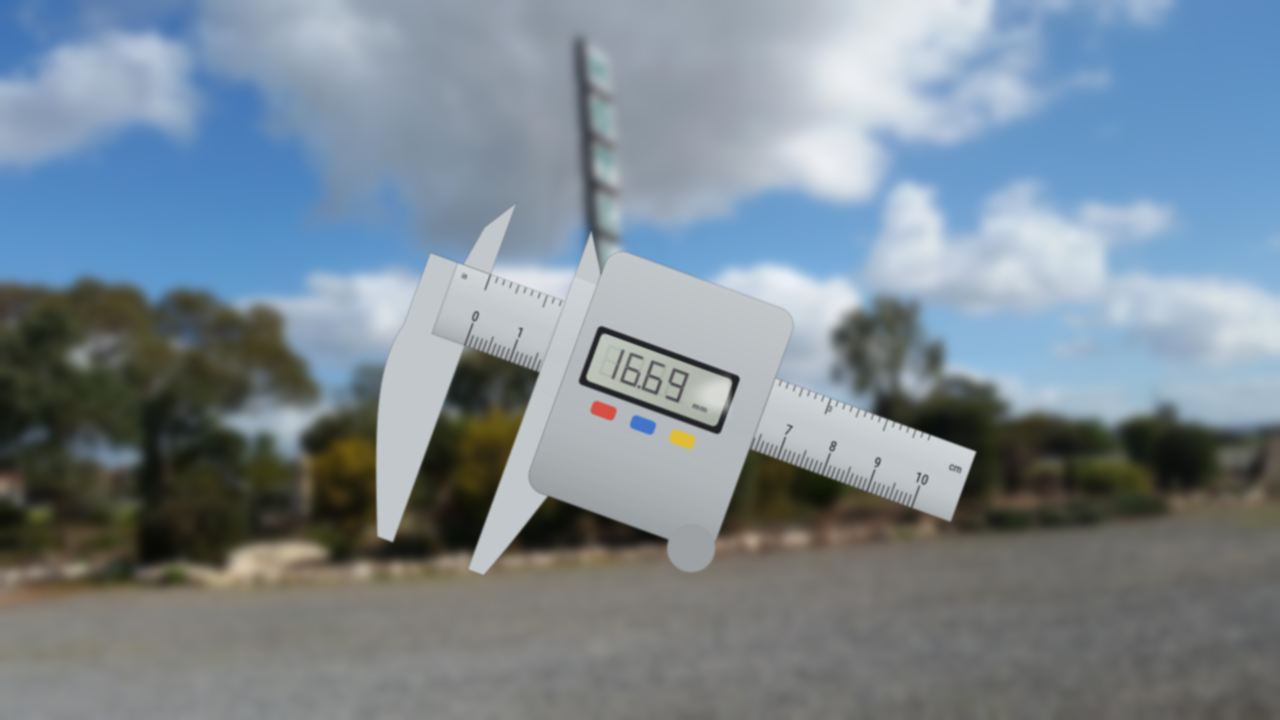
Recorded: 16.69 mm
